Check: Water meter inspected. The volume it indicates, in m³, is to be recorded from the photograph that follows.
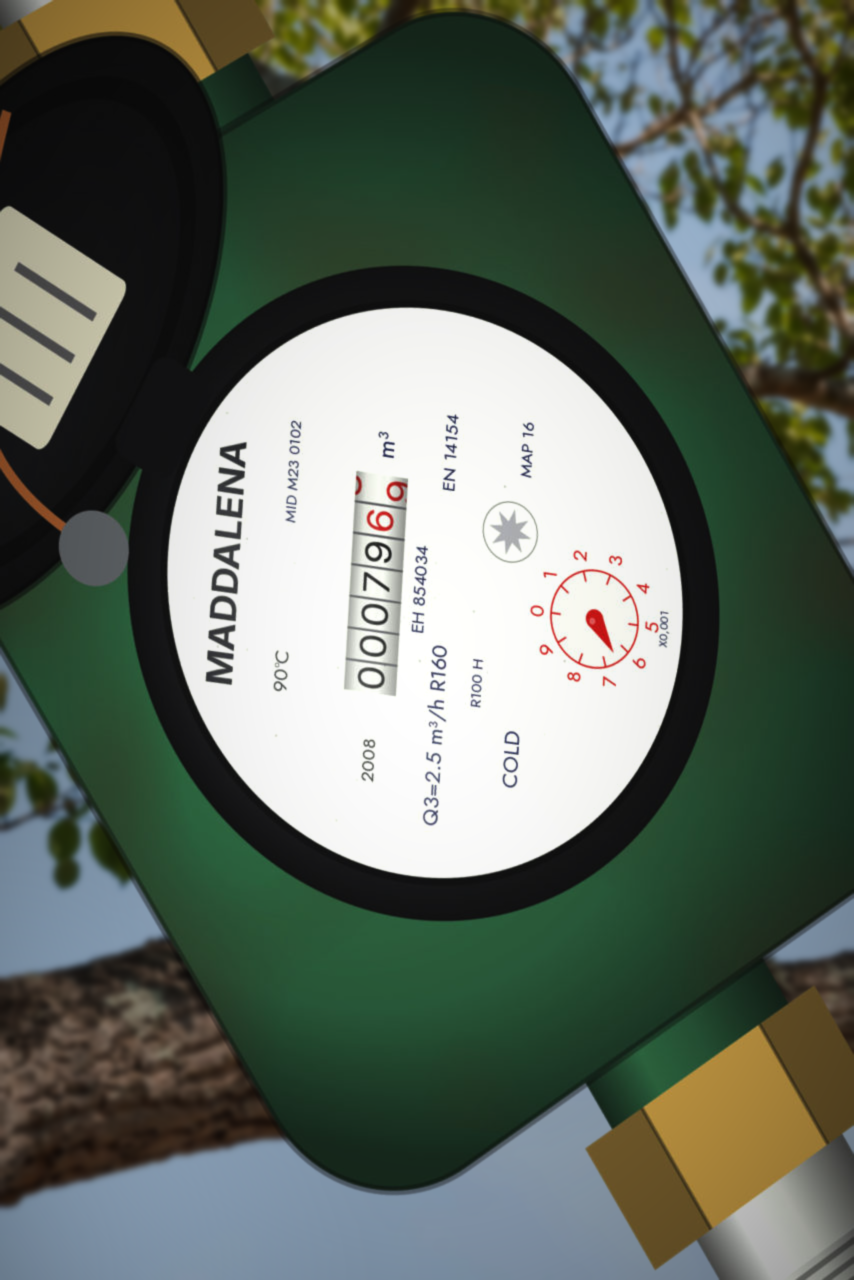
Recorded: 79.686 m³
